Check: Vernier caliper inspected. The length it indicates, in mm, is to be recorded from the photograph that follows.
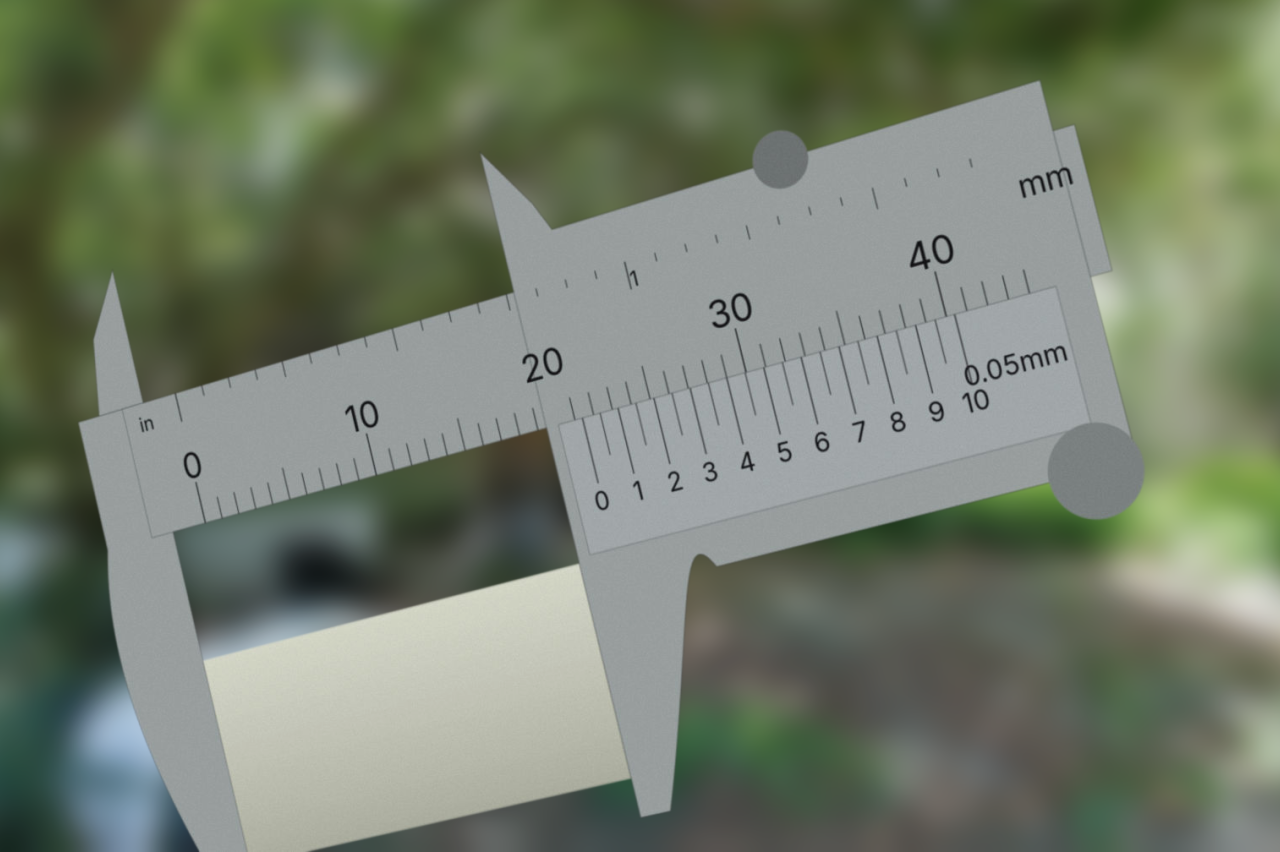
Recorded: 21.4 mm
